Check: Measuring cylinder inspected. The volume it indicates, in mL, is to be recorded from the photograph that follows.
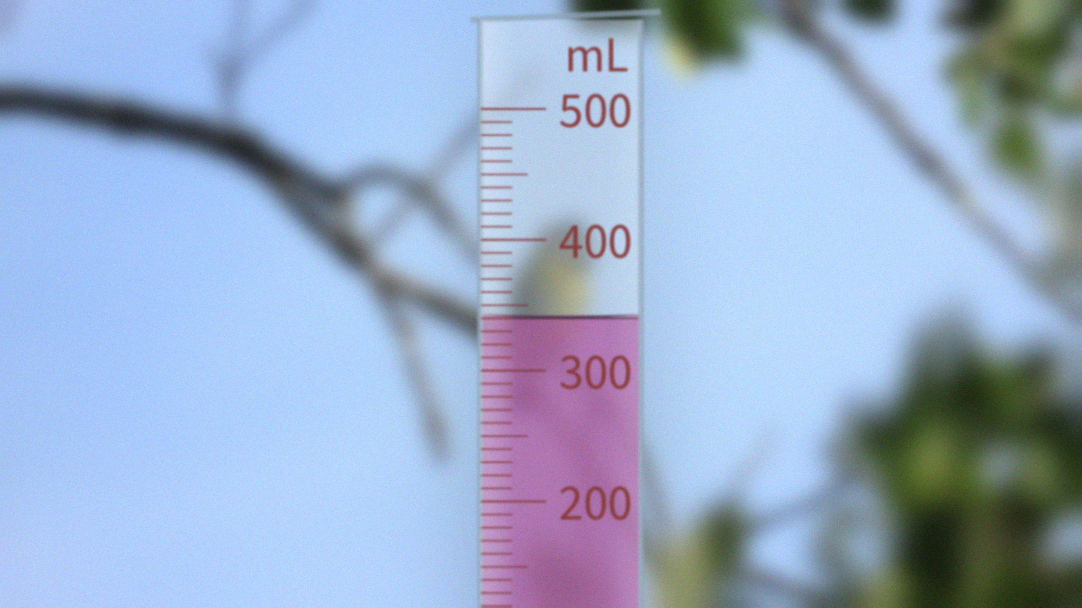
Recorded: 340 mL
